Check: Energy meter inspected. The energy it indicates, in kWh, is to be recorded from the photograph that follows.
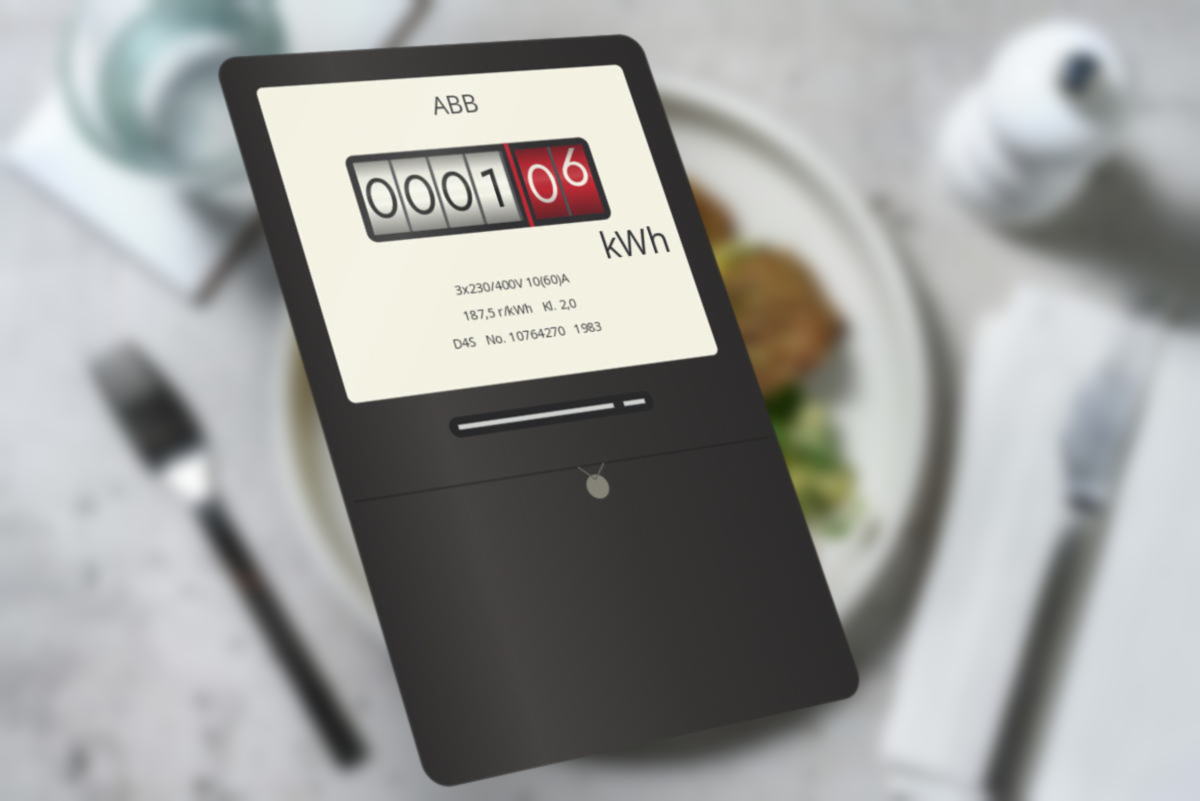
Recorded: 1.06 kWh
